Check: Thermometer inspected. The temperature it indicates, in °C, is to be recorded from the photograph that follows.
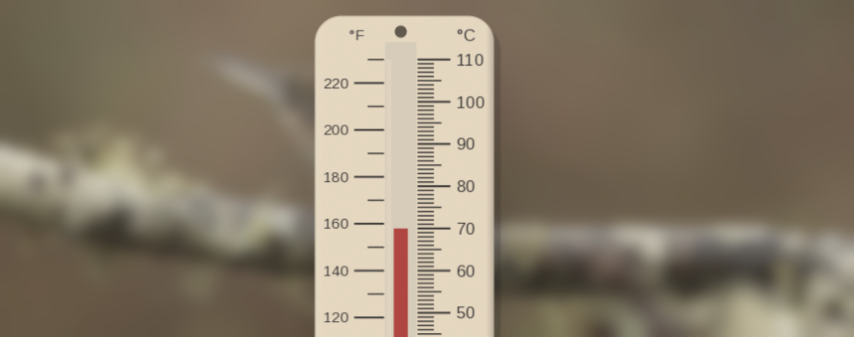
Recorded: 70 °C
